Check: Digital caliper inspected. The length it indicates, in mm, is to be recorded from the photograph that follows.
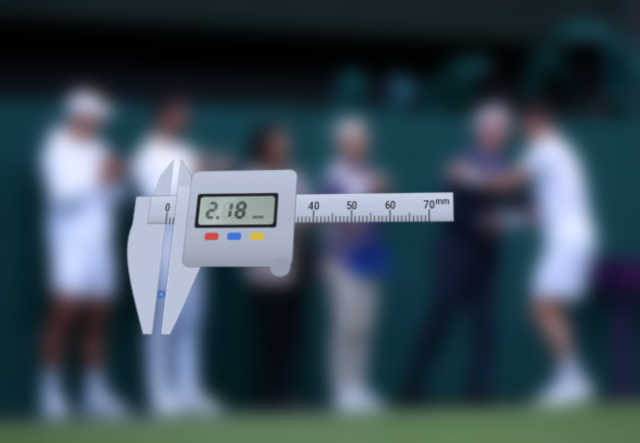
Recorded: 2.18 mm
